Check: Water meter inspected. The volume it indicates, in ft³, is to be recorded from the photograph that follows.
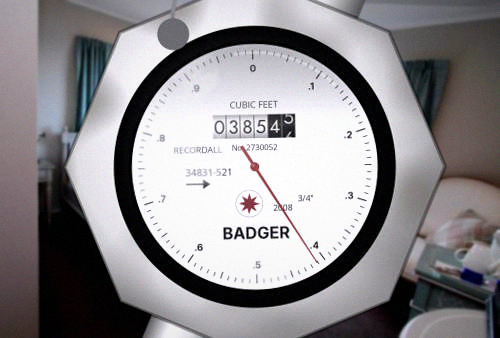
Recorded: 38545.41 ft³
